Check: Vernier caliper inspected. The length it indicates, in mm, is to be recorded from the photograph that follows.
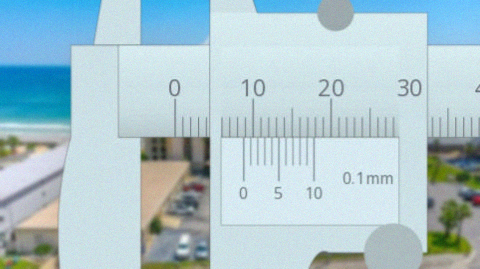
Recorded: 8.8 mm
